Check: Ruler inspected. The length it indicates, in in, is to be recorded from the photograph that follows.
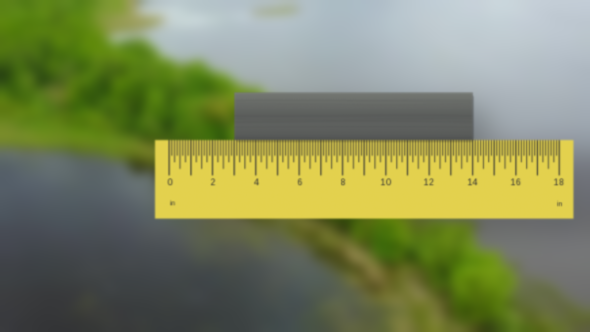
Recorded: 11 in
